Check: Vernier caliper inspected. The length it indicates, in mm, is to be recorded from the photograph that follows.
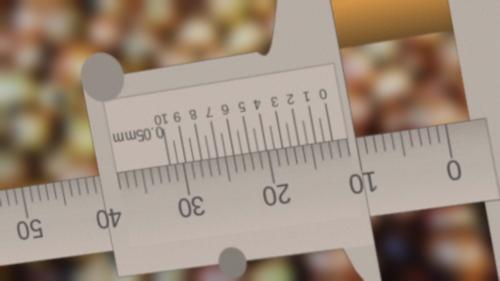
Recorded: 12.6 mm
